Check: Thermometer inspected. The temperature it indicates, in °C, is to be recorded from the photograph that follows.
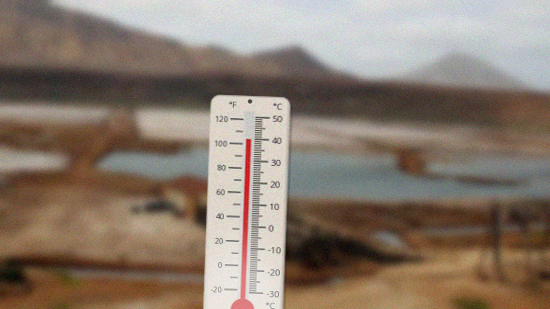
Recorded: 40 °C
